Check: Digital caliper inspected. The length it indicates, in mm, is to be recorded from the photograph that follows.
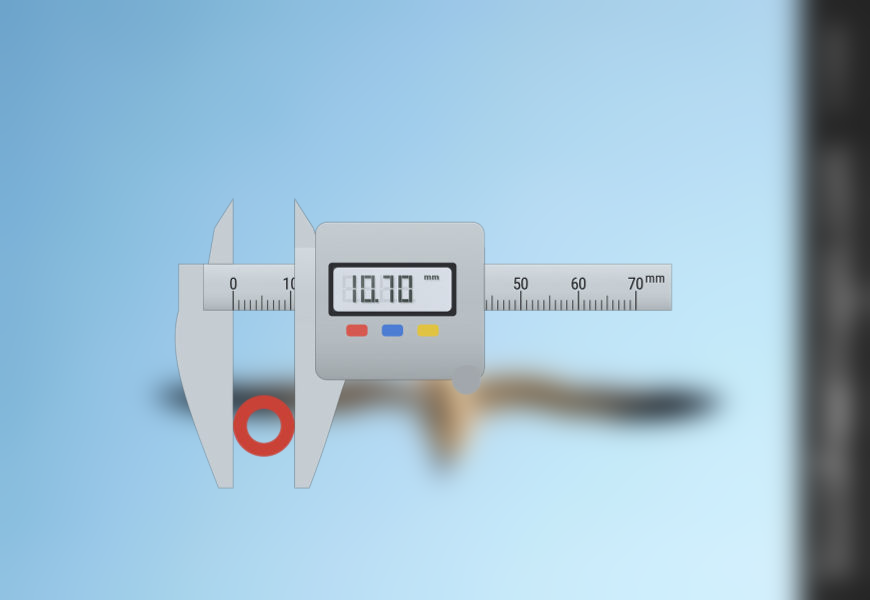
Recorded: 10.70 mm
